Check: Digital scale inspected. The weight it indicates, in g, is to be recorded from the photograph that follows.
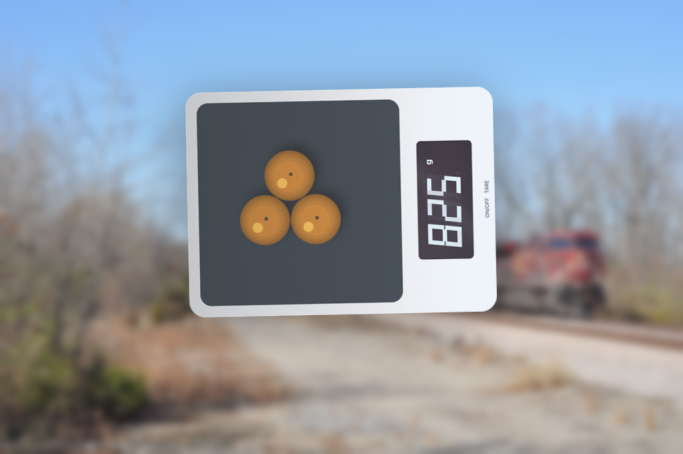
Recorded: 825 g
